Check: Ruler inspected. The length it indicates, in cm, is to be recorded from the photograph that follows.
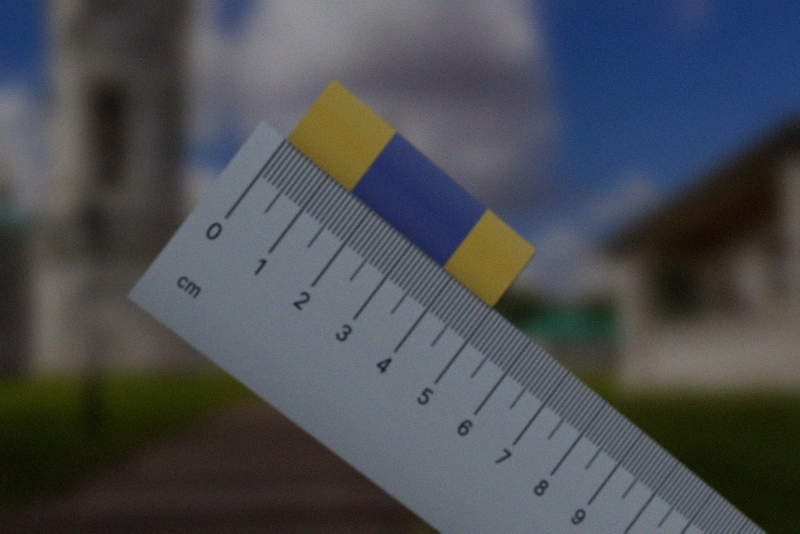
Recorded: 5 cm
